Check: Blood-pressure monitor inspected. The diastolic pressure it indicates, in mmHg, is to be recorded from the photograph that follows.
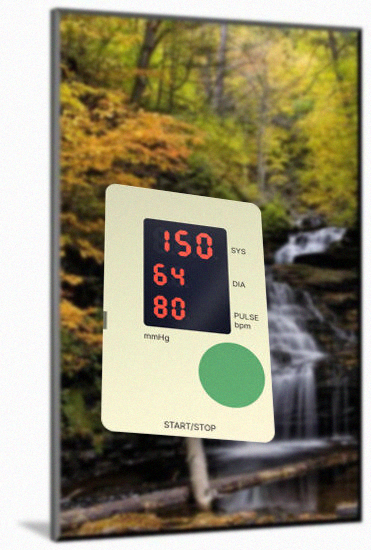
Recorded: 64 mmHg
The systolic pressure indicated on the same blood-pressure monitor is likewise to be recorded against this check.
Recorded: 150 mmHg
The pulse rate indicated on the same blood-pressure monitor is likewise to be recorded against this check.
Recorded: 80 bpm
